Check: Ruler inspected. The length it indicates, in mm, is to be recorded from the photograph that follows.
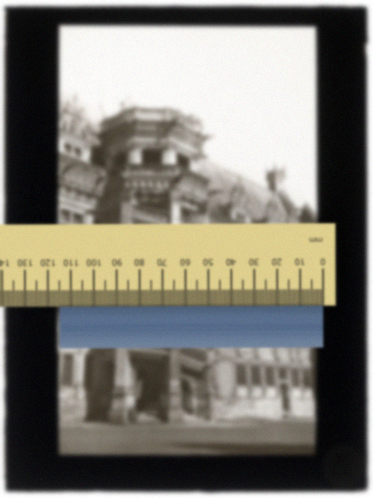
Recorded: 115 mm
